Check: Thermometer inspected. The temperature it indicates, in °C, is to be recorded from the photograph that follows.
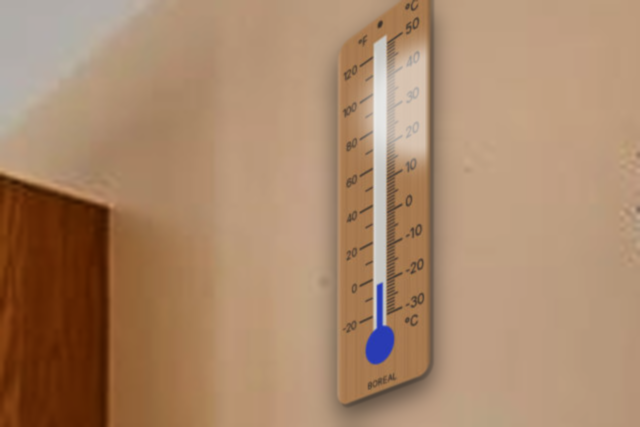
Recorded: -20 °C
